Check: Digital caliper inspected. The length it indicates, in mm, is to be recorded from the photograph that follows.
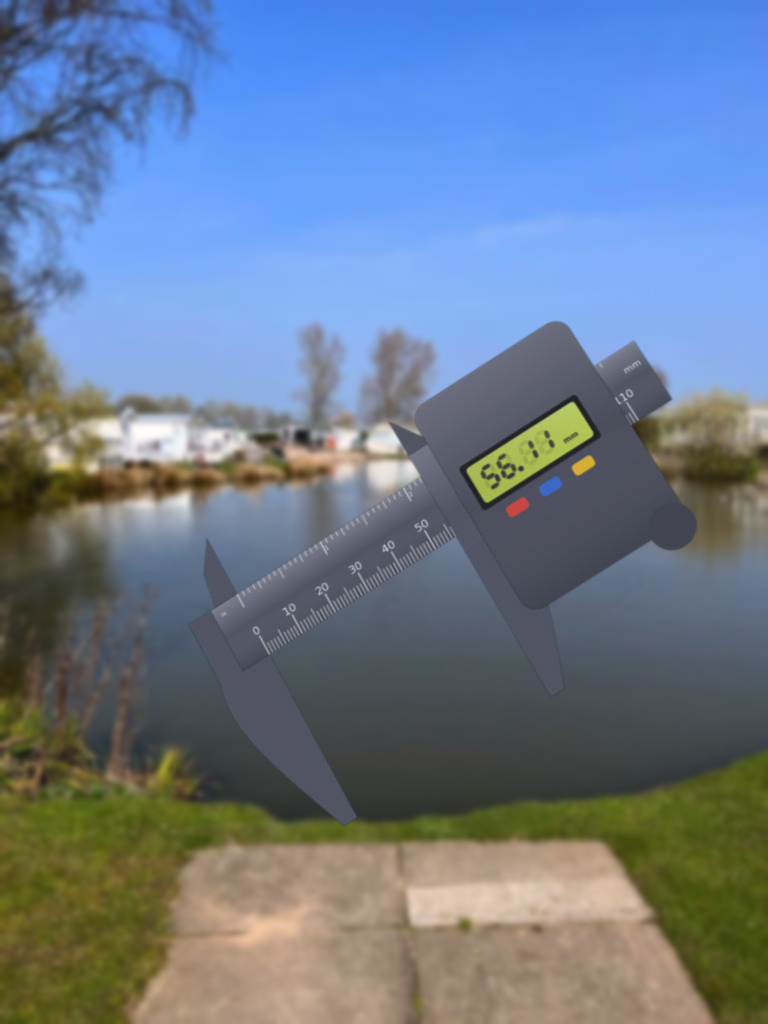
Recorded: 56.11 mm
